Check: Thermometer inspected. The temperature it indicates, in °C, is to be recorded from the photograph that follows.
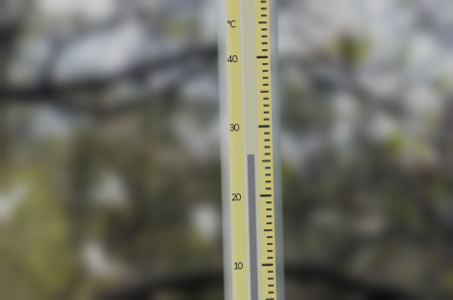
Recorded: 26 °C
